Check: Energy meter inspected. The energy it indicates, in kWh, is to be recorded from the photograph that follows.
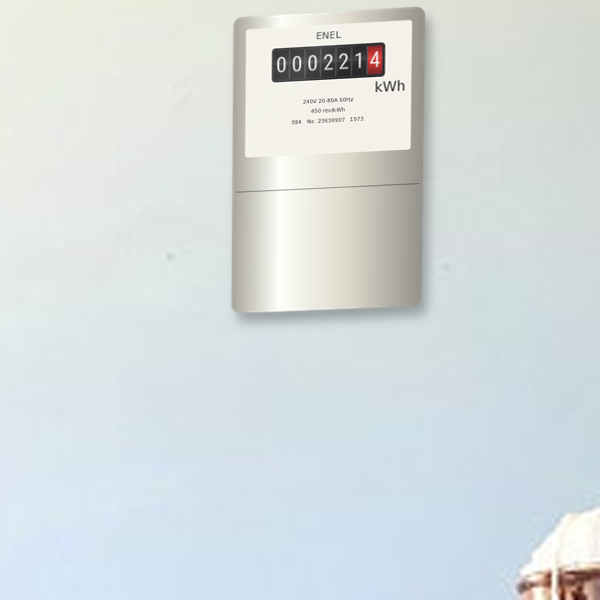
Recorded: 221.4 kWh
